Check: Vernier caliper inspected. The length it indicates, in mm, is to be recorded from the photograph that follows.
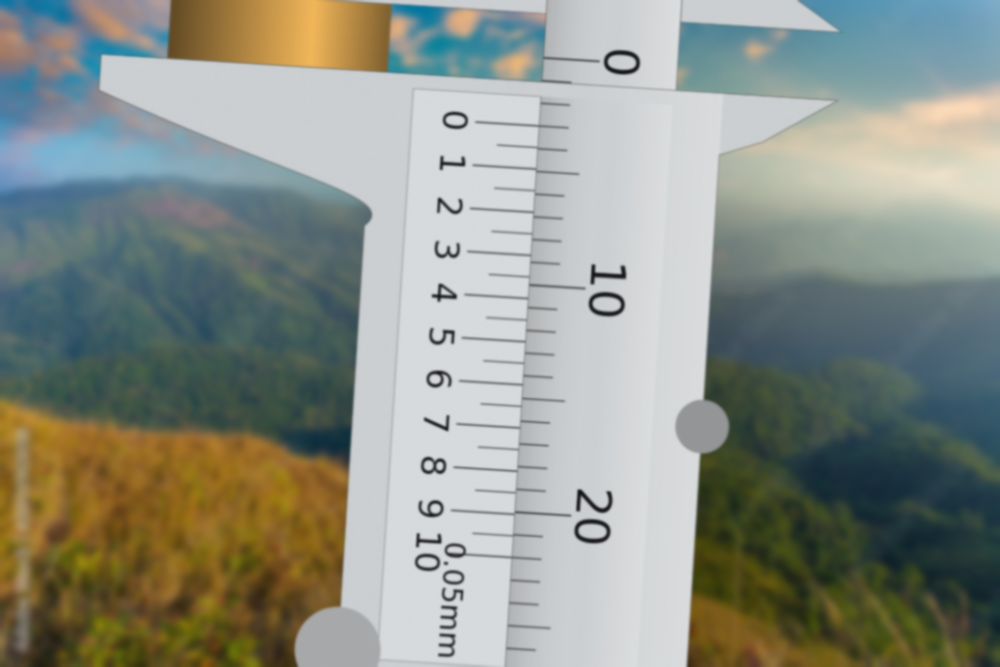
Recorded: 3.0 mm
